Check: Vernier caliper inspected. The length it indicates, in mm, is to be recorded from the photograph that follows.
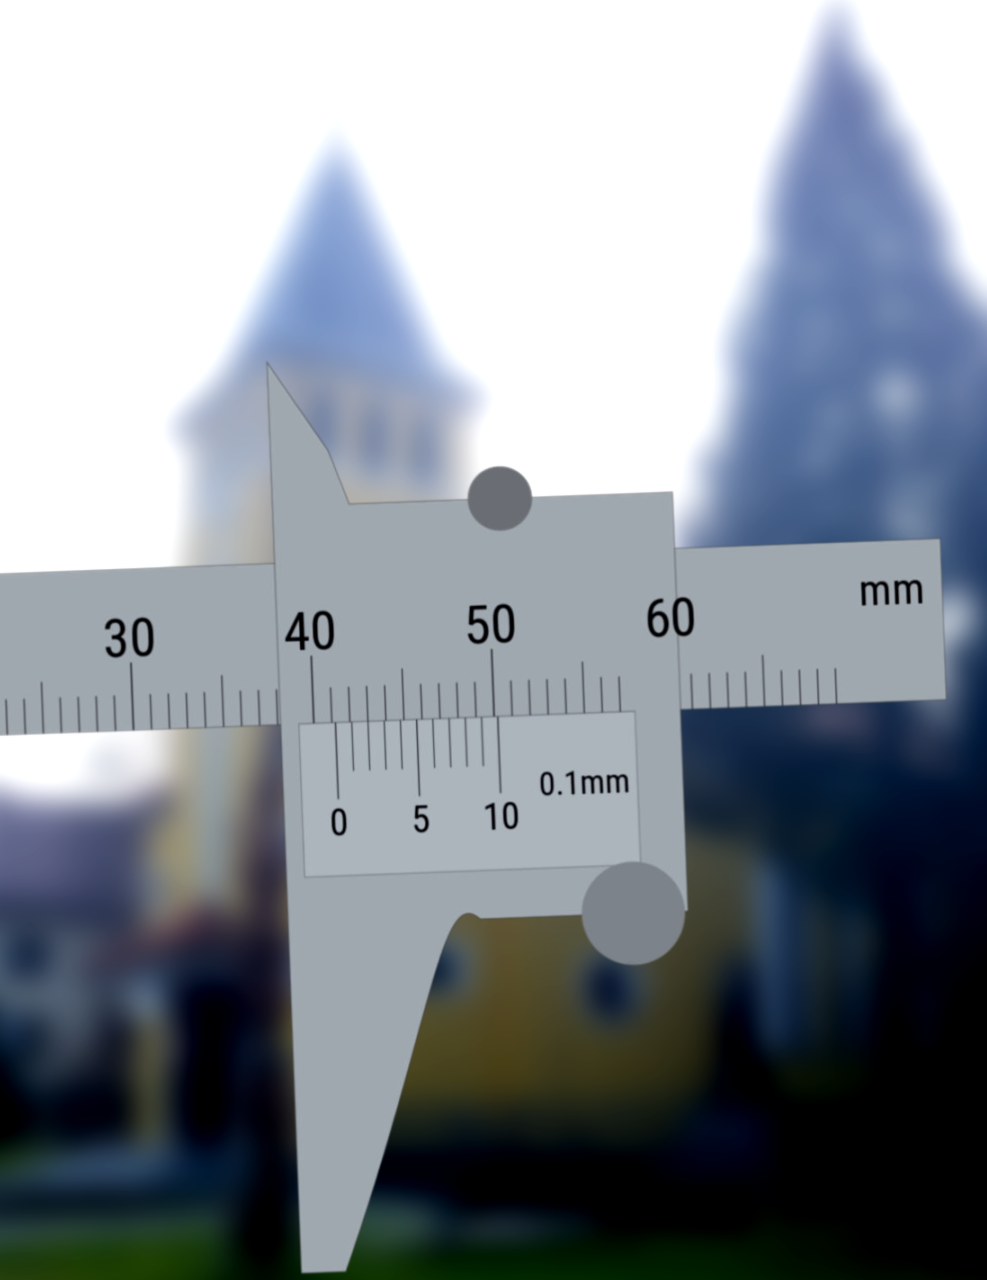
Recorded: 41.2 mm
